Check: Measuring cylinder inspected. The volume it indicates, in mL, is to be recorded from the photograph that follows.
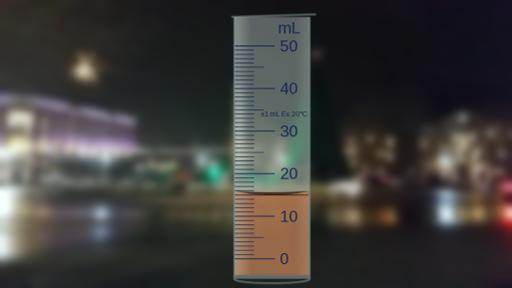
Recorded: 15 mL
